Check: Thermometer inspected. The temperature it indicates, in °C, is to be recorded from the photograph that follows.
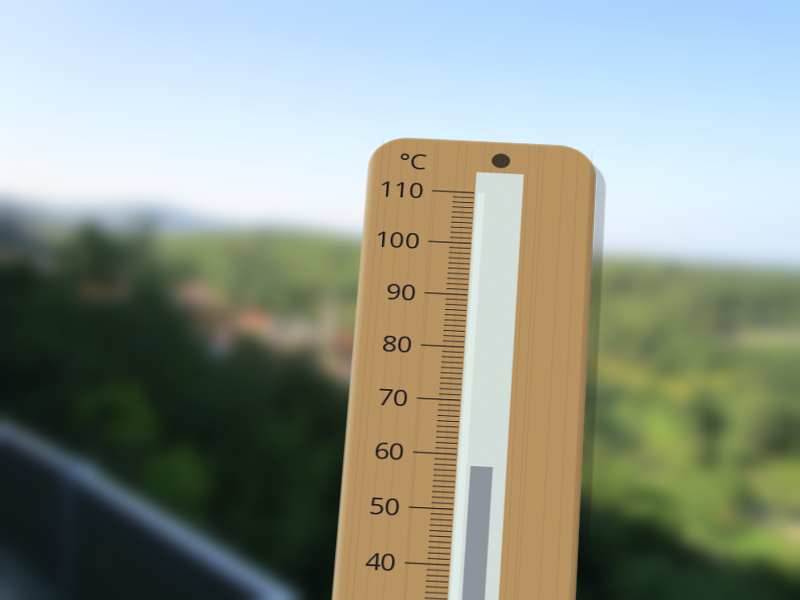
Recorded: 58 °C
